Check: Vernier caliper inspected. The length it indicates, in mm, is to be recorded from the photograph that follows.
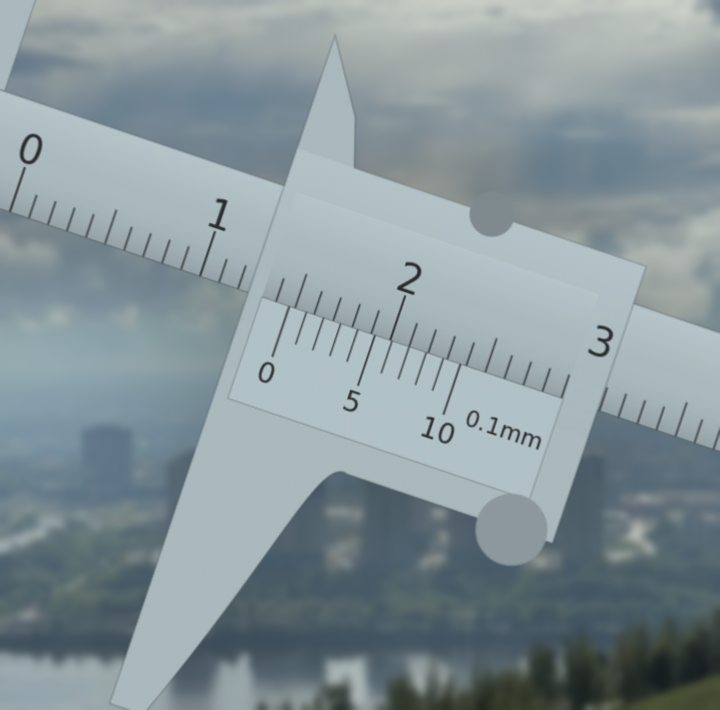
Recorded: 14.7 mm
